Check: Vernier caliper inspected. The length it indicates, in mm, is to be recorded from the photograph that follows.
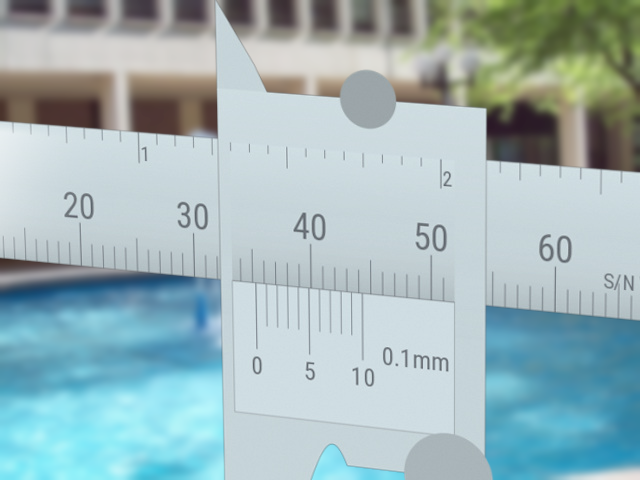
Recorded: 35.3 mm
